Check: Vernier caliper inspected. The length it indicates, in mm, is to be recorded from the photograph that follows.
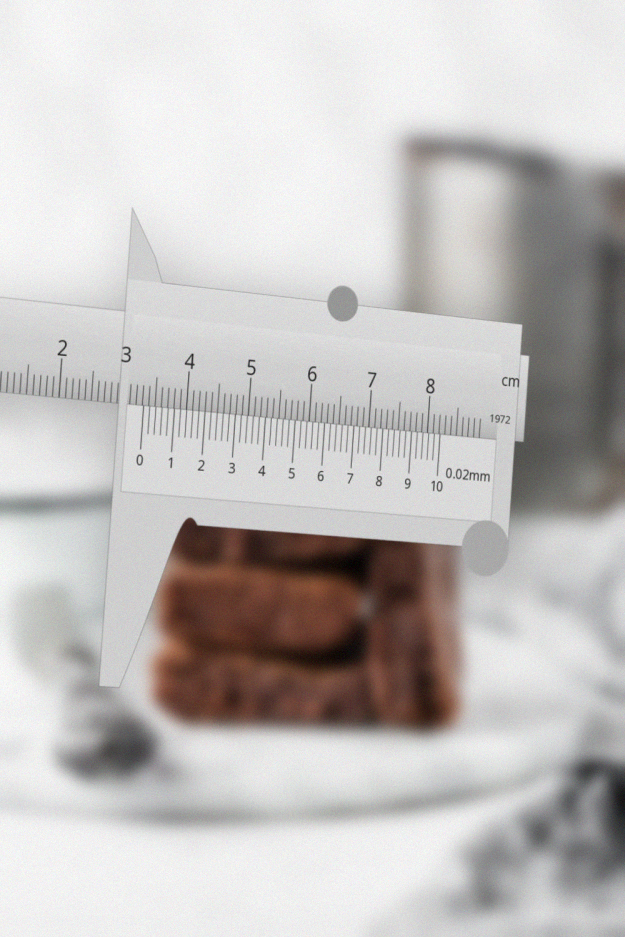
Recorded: 33.2 mm
